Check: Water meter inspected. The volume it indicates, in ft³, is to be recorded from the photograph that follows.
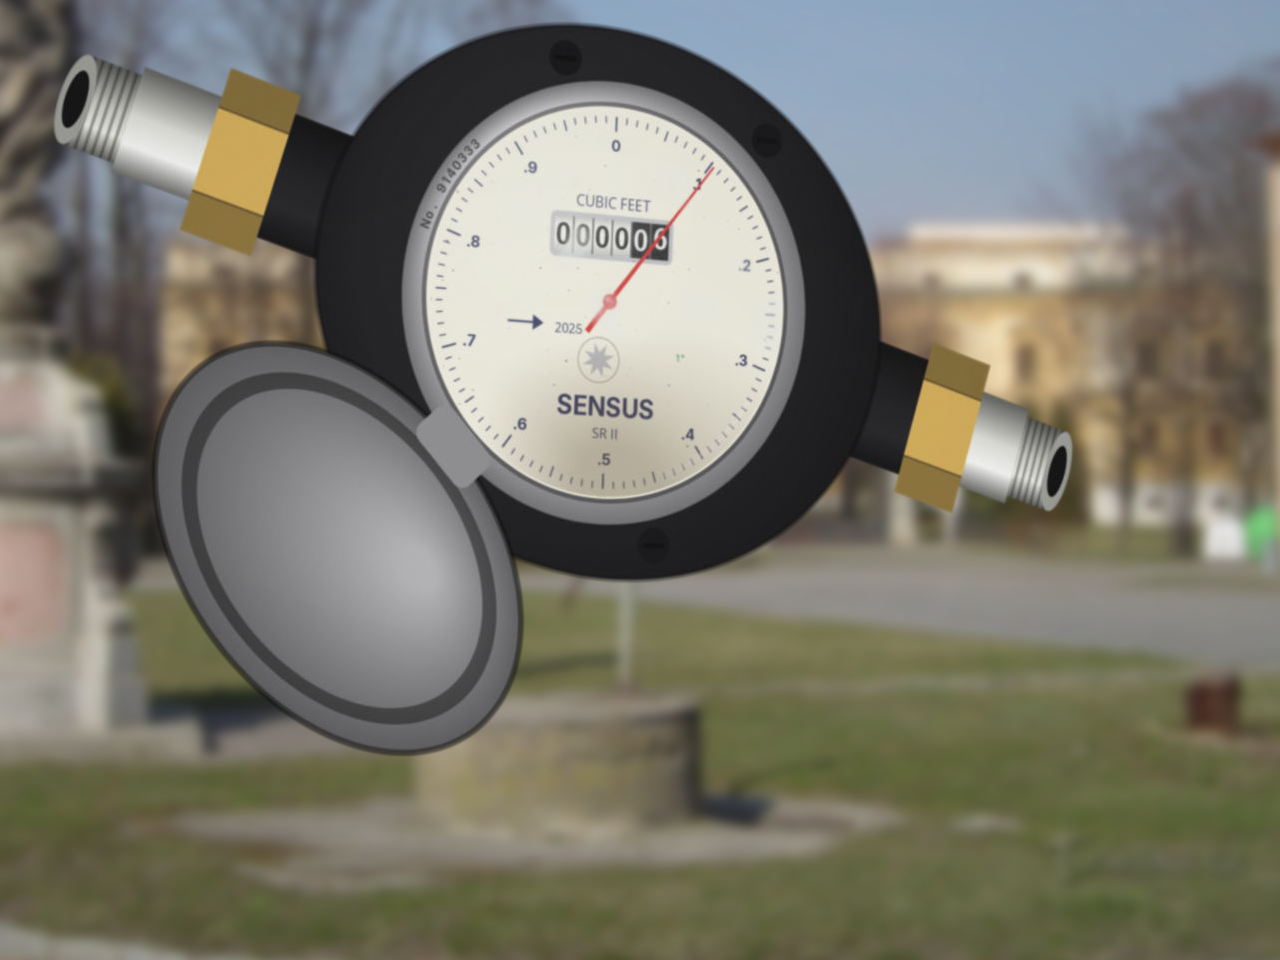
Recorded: 6.10 ft³
